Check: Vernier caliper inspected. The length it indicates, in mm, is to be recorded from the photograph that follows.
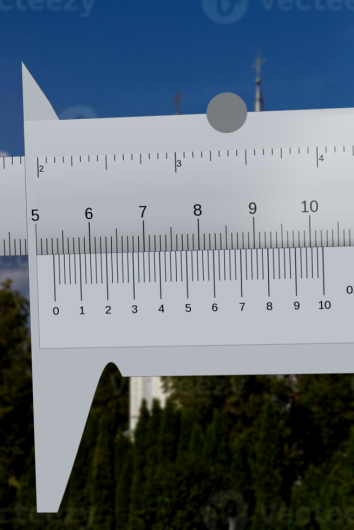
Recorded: 53.2 mm
